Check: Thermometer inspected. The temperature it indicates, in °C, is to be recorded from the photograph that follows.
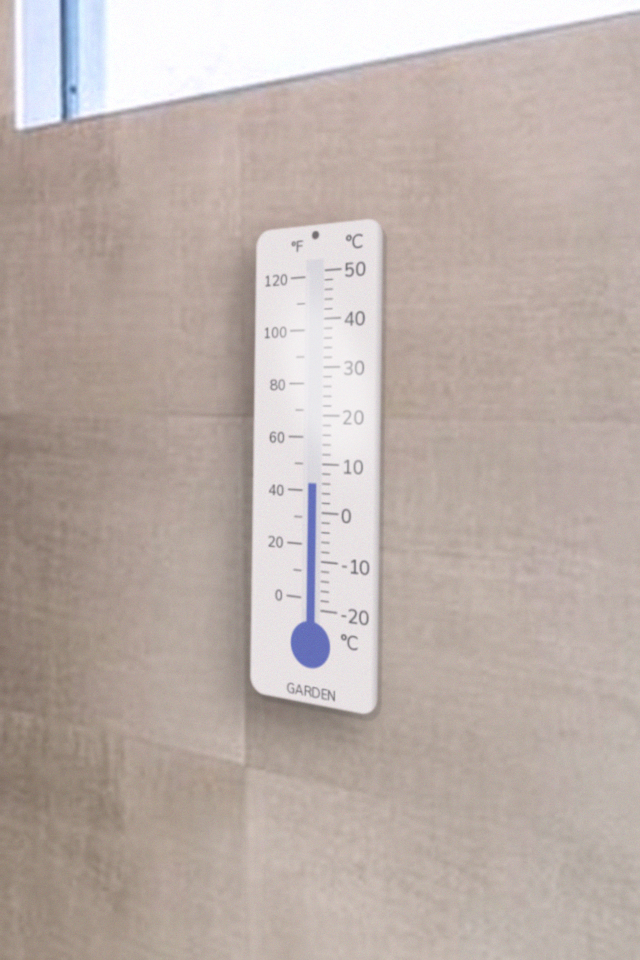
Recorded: 6 °C
